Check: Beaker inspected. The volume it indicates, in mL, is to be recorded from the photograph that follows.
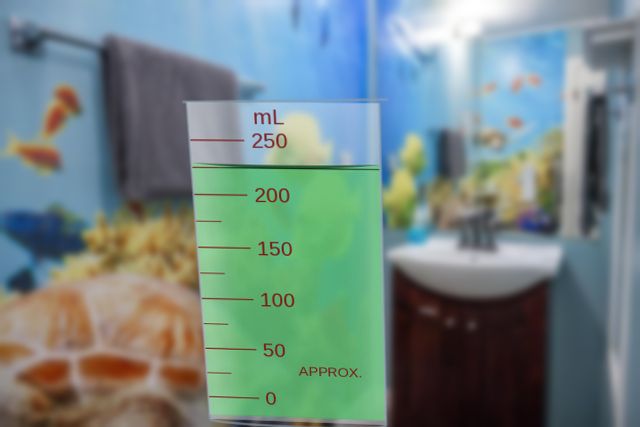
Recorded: 225 mL
